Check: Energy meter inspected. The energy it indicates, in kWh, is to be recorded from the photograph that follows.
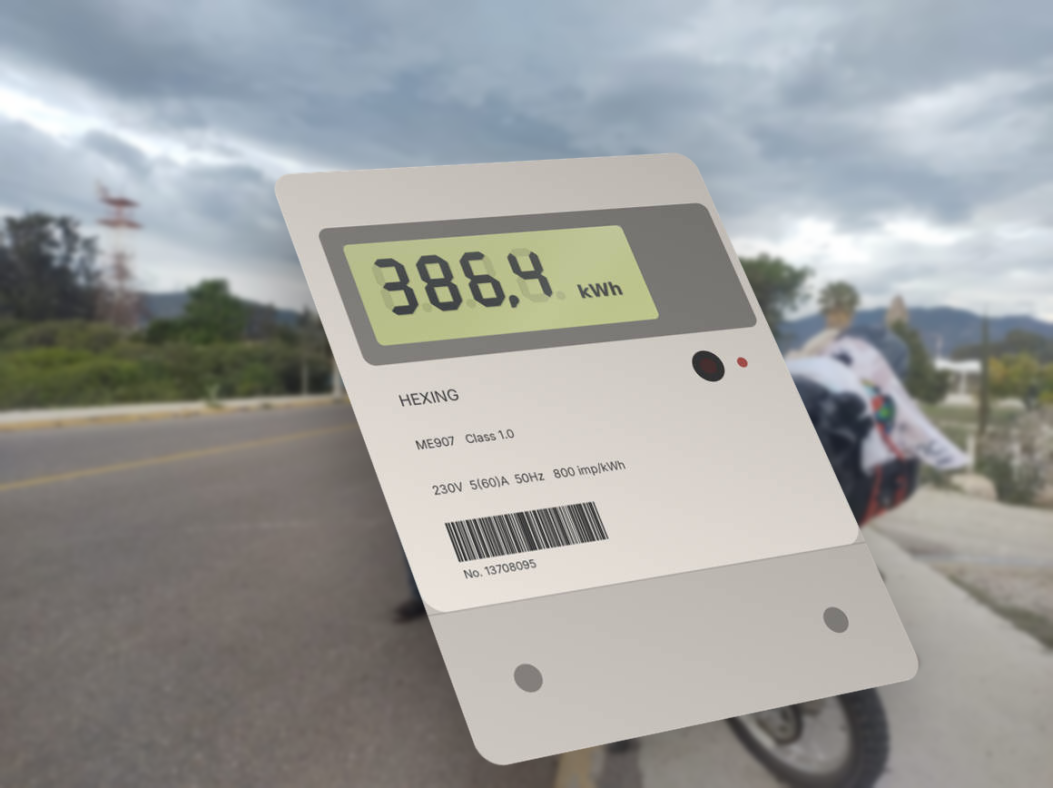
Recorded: 386.4 kWh
